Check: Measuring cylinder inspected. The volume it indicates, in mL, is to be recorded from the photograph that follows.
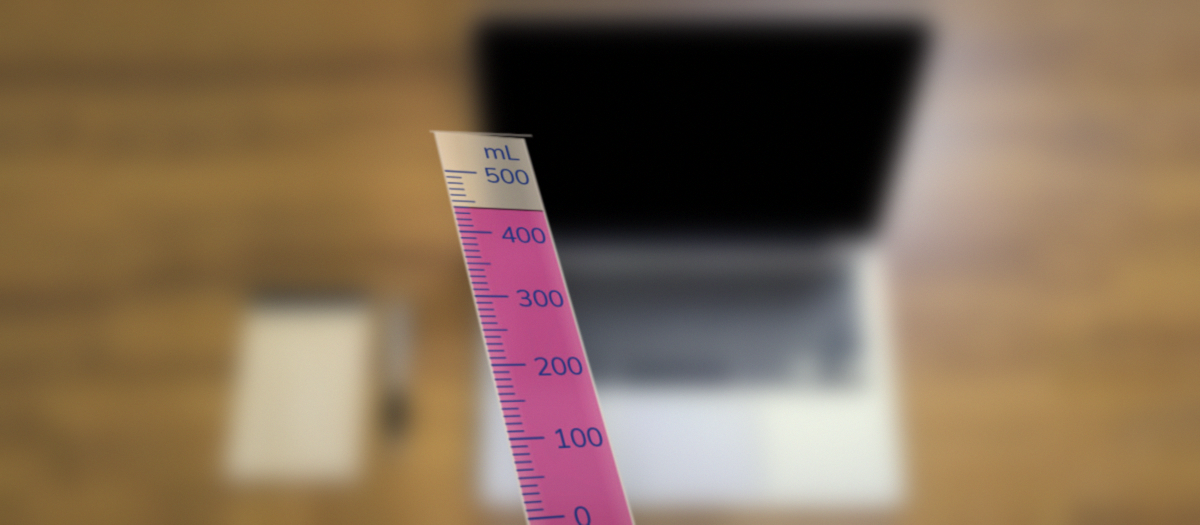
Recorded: 440 mL
